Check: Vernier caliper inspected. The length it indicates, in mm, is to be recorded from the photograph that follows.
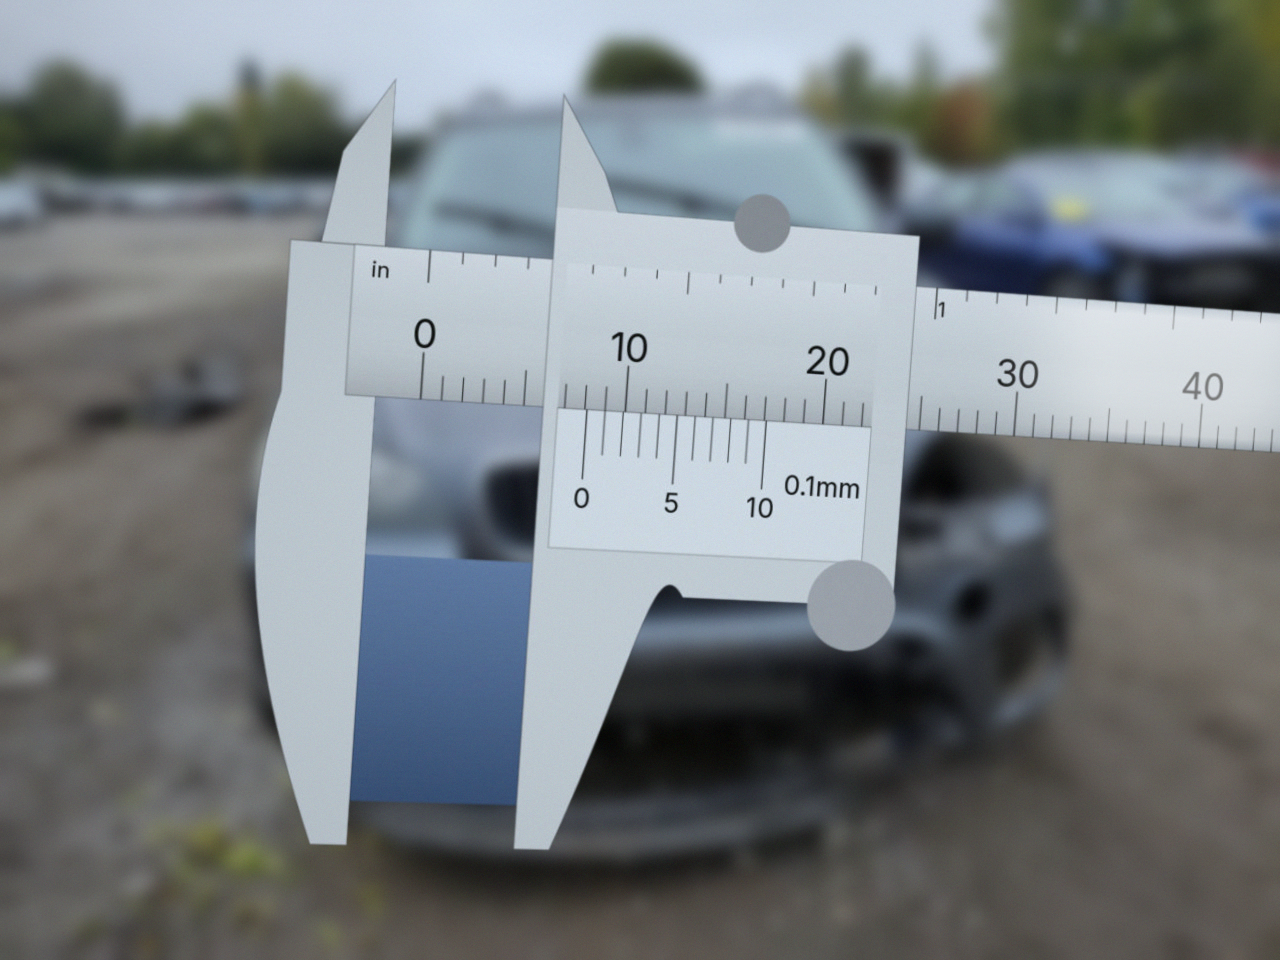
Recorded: 8.1 mm
